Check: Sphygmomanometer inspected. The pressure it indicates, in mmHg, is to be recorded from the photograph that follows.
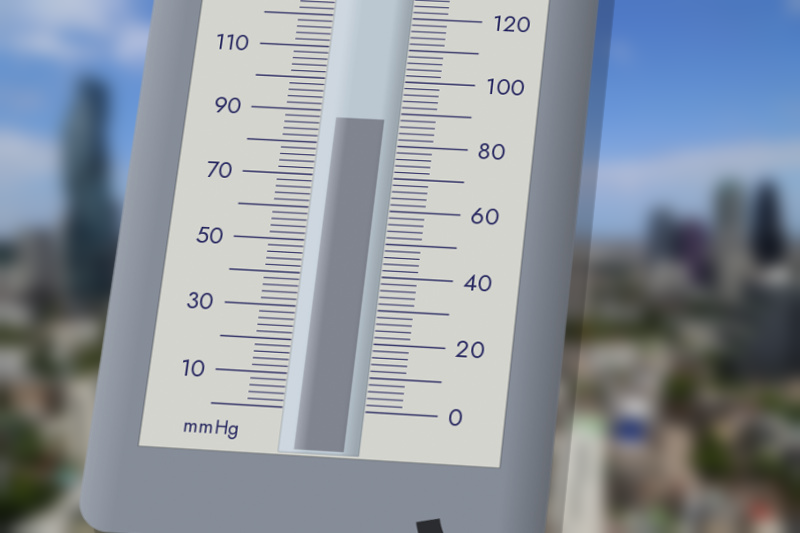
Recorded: 88 mmHg
